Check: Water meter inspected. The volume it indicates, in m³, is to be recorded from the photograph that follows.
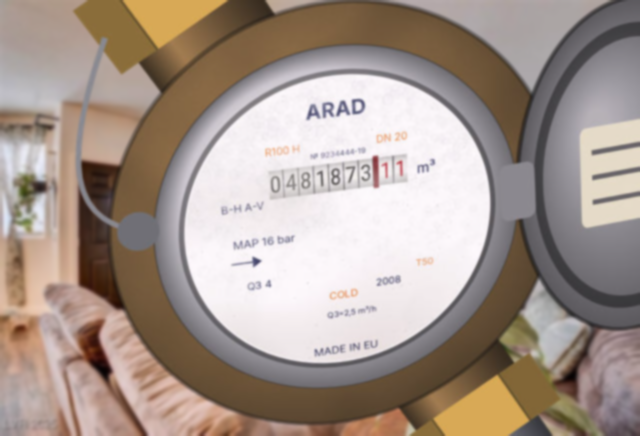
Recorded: 481873.11 m³
